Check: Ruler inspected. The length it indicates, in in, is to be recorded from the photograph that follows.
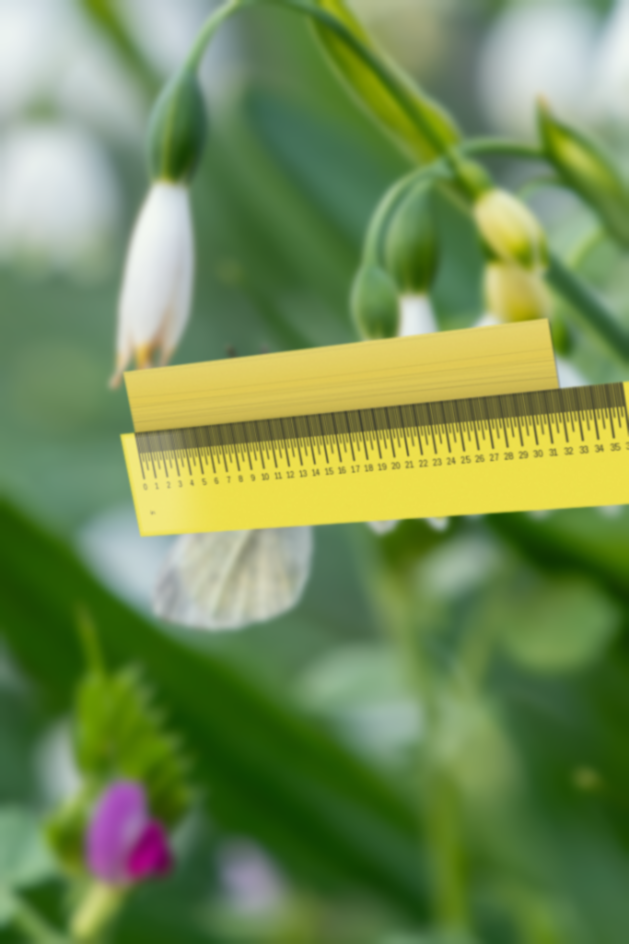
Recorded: 32 in
